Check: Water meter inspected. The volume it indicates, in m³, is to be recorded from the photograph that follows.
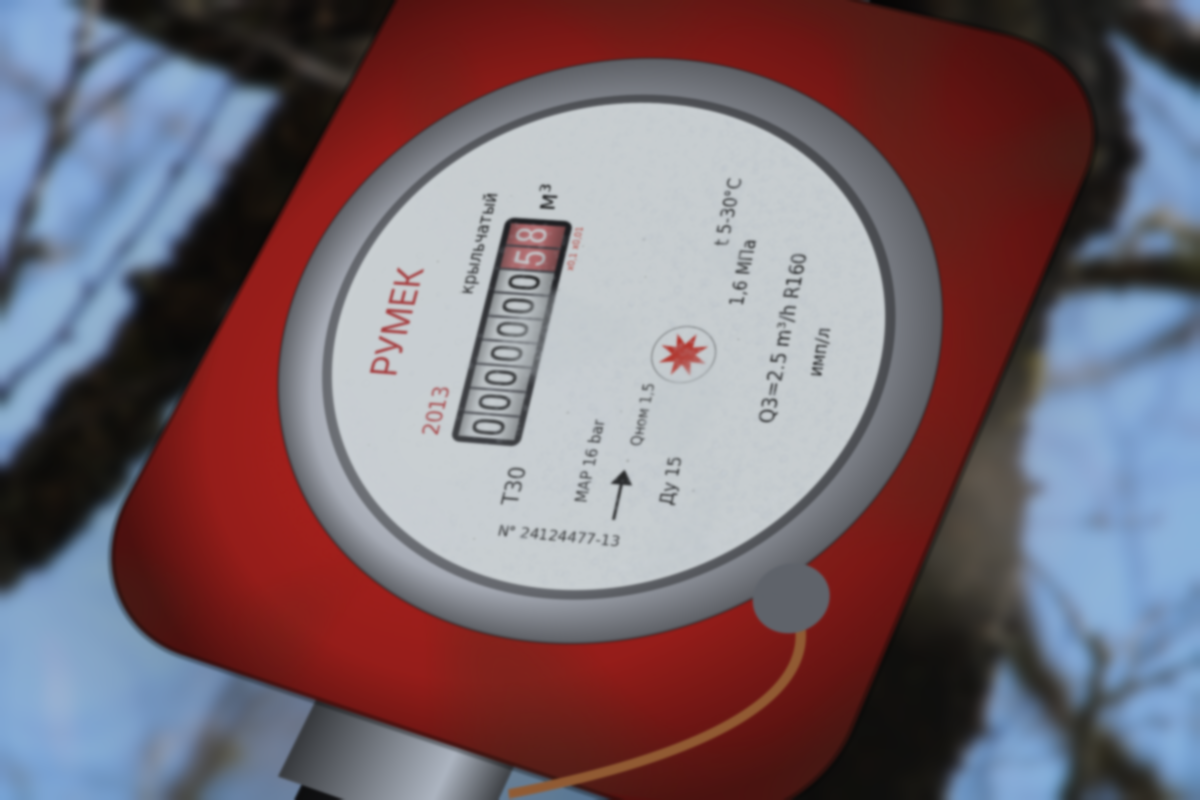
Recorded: 0.58 m³
